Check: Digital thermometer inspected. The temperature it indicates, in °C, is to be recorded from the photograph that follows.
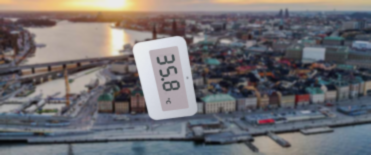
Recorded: 35.8 °C
